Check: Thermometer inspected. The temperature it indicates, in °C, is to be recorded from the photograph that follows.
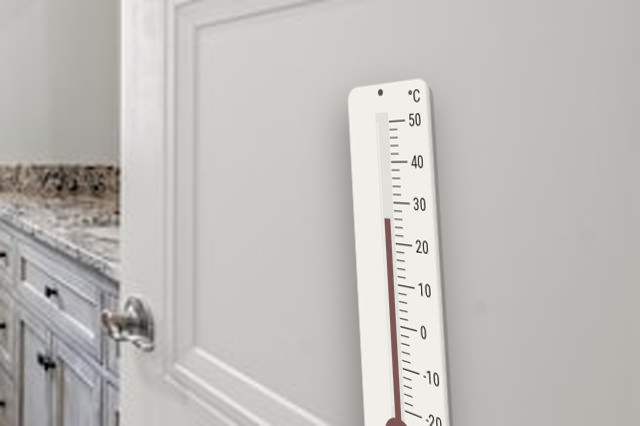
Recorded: 26 °C
